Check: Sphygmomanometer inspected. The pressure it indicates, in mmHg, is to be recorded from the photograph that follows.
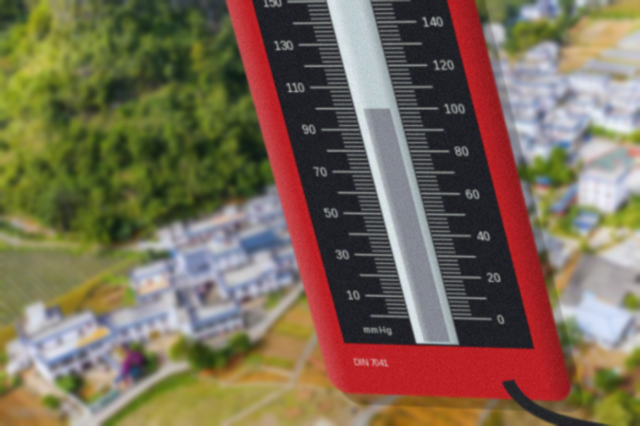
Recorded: 100 mmHg
